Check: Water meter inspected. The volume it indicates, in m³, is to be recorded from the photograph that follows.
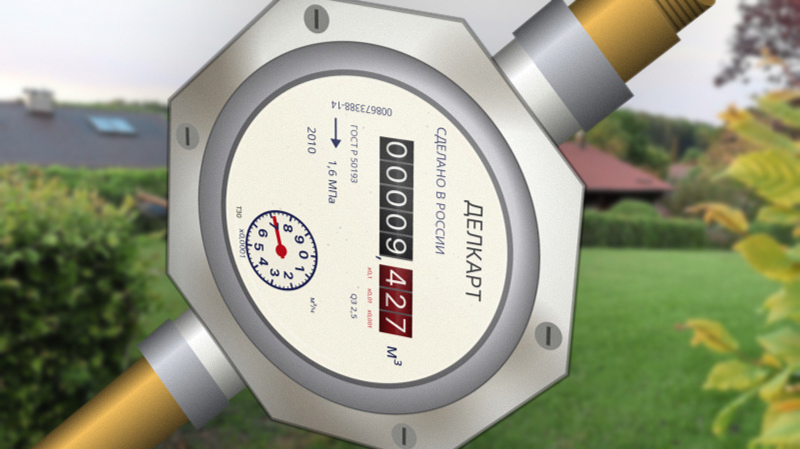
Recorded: 9.4277 m³
